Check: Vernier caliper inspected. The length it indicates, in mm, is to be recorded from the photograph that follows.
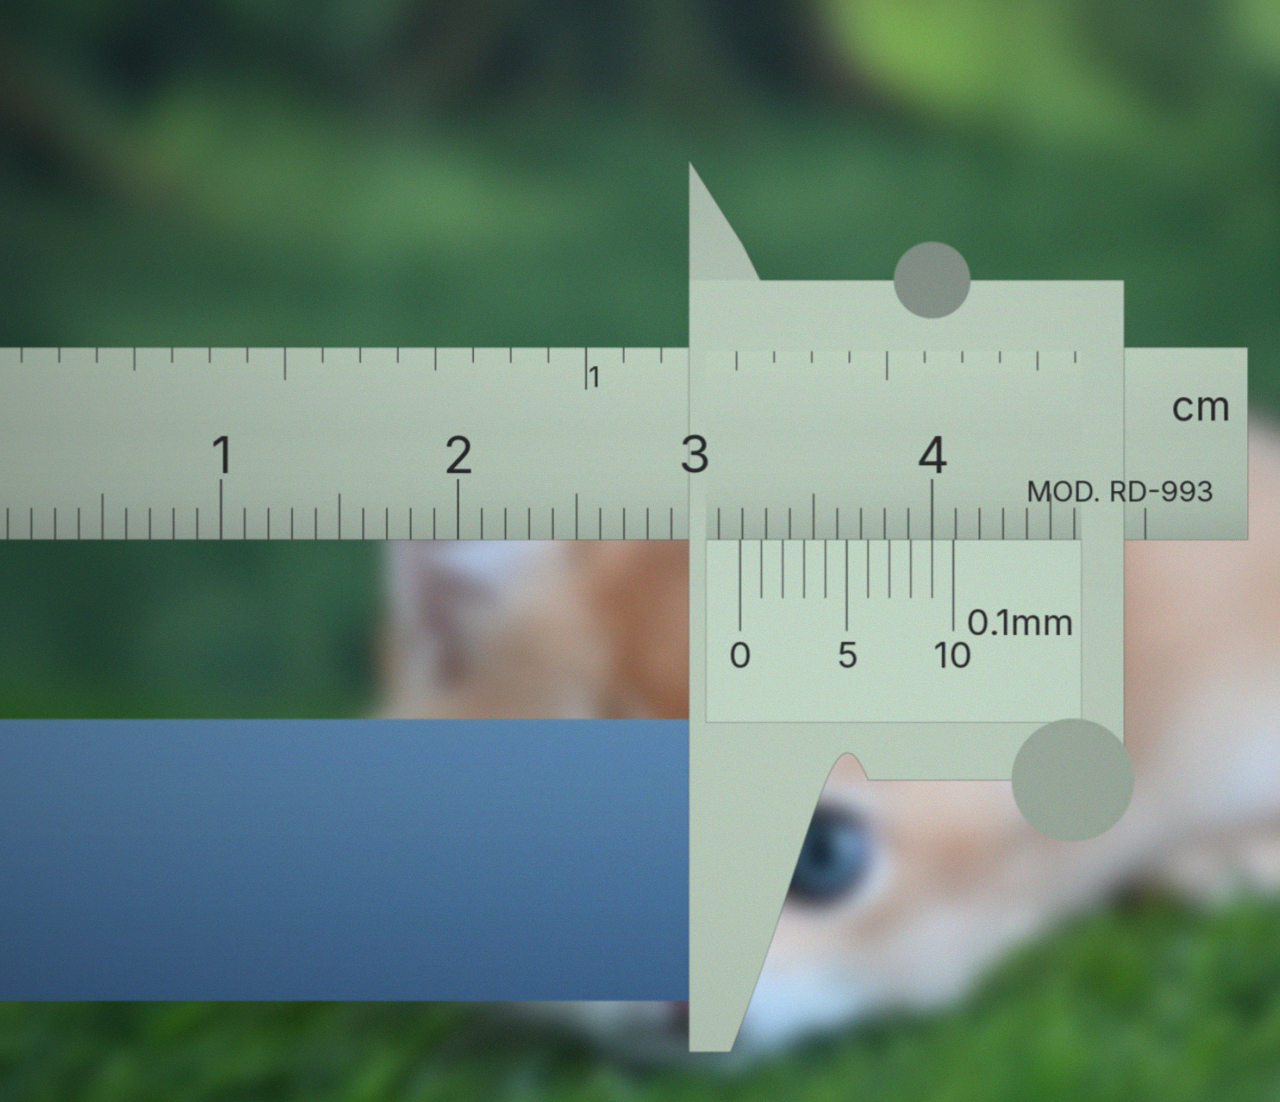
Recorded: 31.9 mm
